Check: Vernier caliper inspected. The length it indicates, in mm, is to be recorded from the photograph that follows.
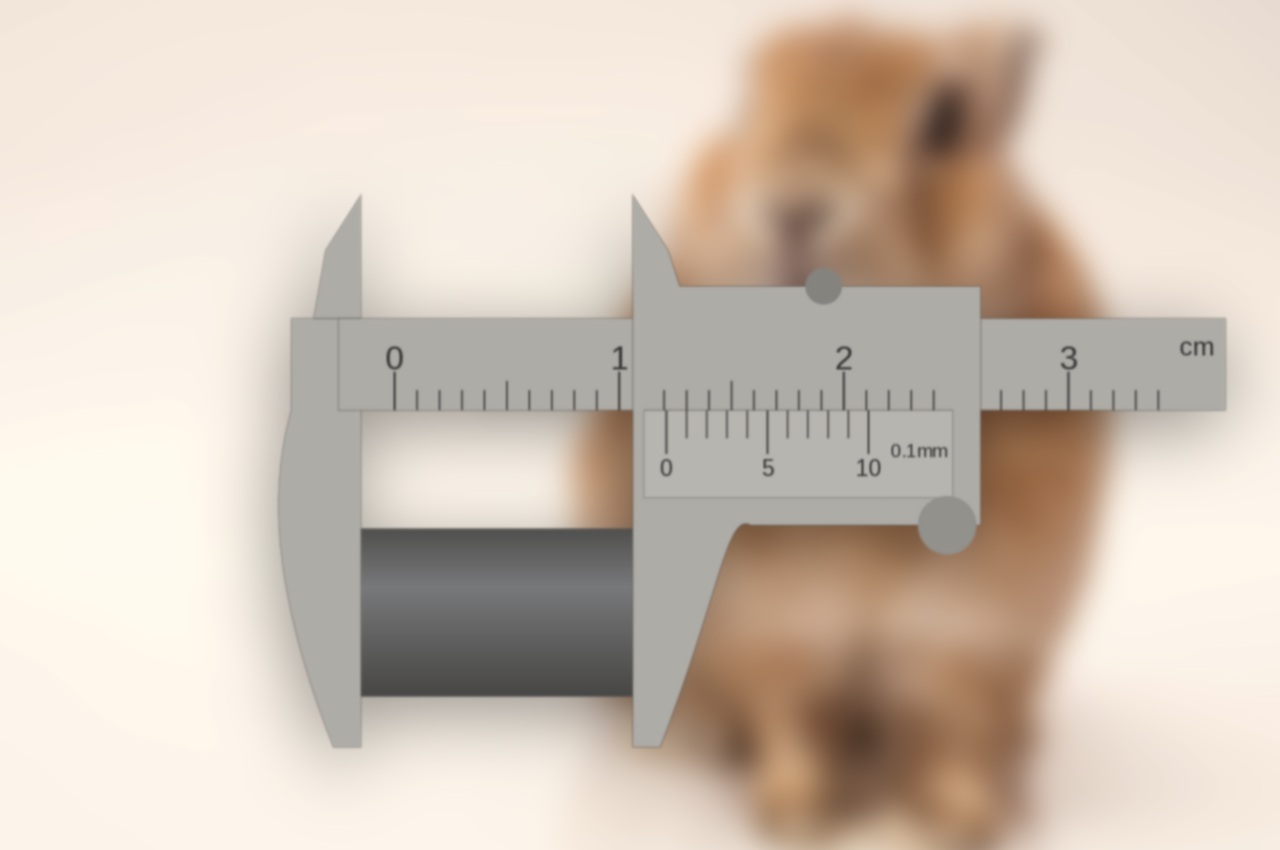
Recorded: 12.1 mm
